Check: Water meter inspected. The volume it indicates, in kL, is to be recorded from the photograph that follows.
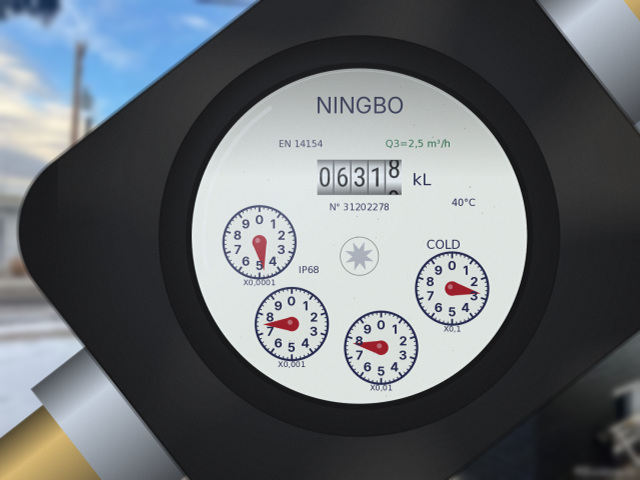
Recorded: 6318.2774 kL
